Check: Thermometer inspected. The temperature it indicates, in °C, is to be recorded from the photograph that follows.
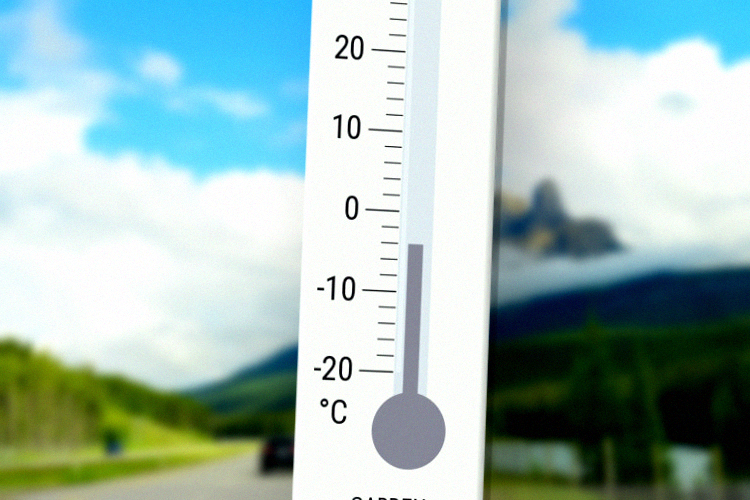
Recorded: -4 °C
